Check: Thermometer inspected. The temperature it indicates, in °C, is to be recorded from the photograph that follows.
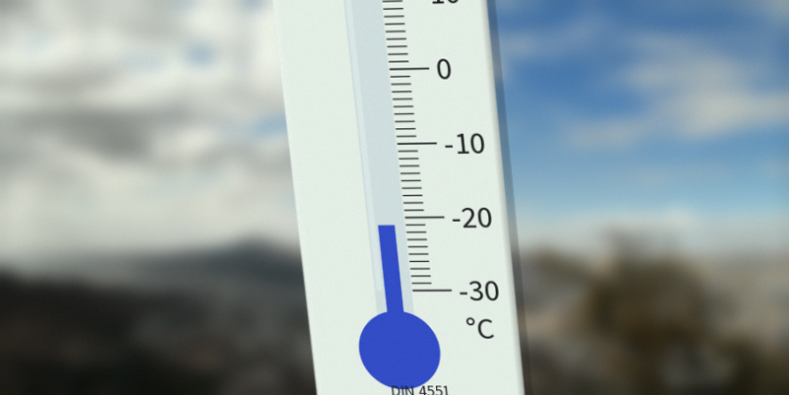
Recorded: -21 °C
